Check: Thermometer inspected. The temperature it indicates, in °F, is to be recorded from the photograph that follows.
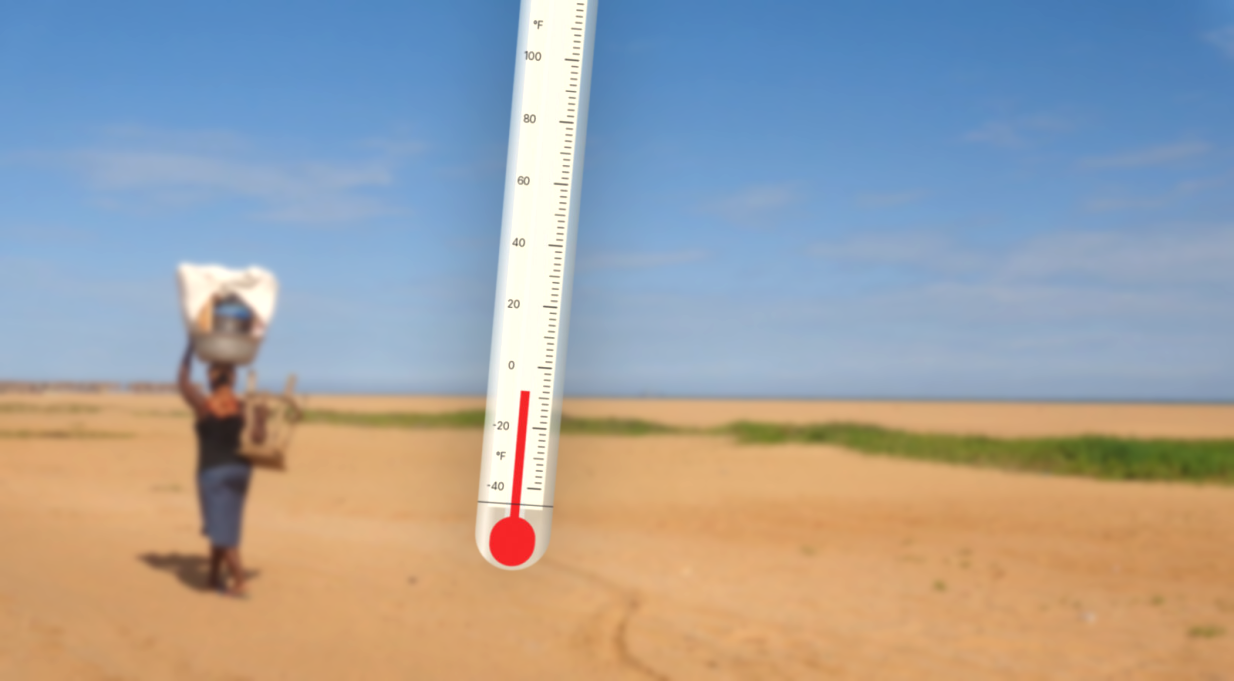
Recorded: -8 °F
